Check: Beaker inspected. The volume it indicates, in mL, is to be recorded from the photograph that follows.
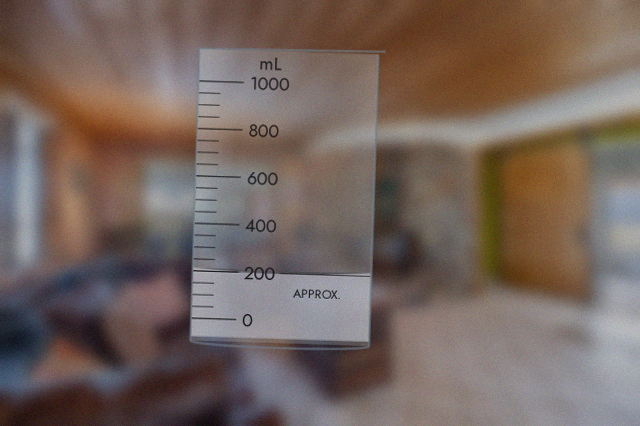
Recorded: 200 mL
